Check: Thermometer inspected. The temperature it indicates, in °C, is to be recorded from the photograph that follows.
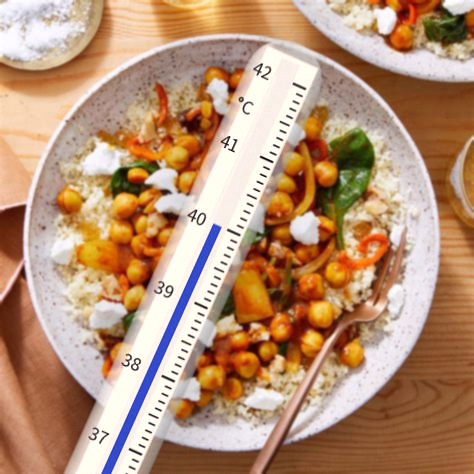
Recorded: 40 °C
